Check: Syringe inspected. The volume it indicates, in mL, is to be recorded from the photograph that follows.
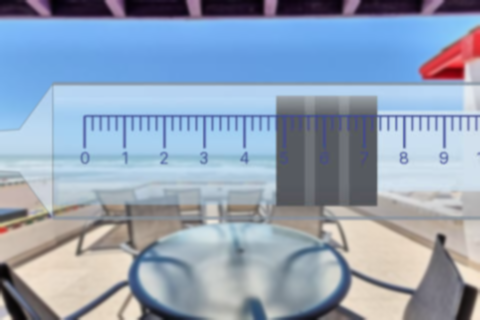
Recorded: 4.8 mL
